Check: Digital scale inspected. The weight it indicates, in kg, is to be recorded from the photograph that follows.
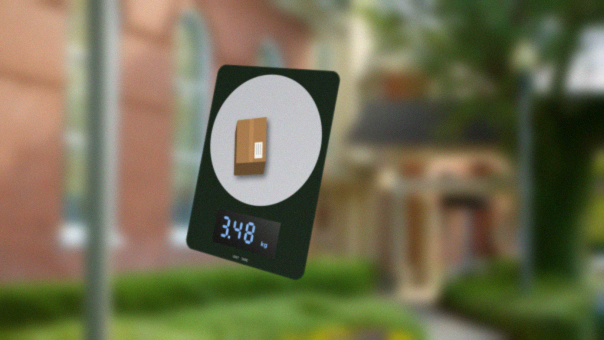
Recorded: 3.48 kg
